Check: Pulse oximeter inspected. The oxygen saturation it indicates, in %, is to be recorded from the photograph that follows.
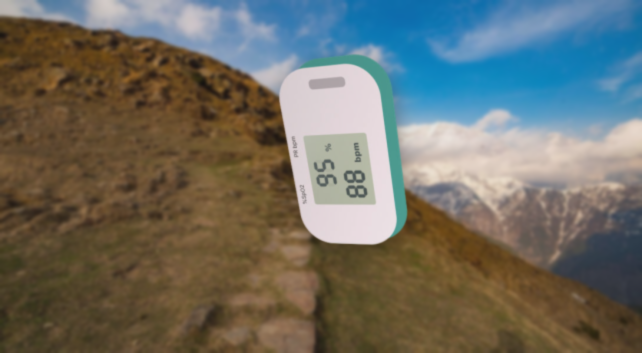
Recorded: 95 %
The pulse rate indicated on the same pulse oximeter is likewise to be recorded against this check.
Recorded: 88 bpm
